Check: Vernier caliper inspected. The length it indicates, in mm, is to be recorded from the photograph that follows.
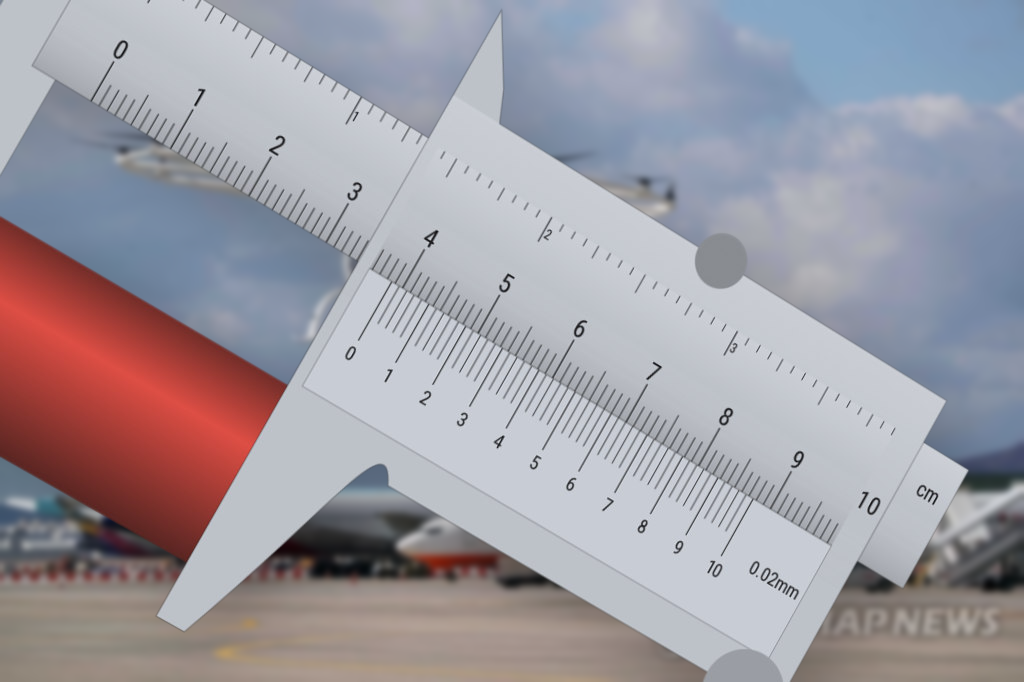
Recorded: 38.6 mm
